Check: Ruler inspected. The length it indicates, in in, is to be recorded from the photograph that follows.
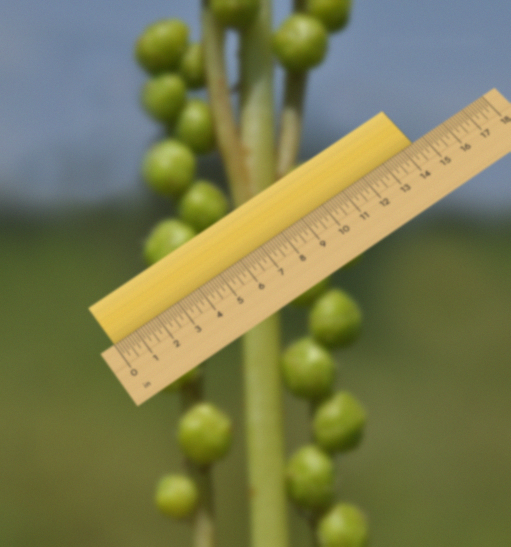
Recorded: 14.5 in
